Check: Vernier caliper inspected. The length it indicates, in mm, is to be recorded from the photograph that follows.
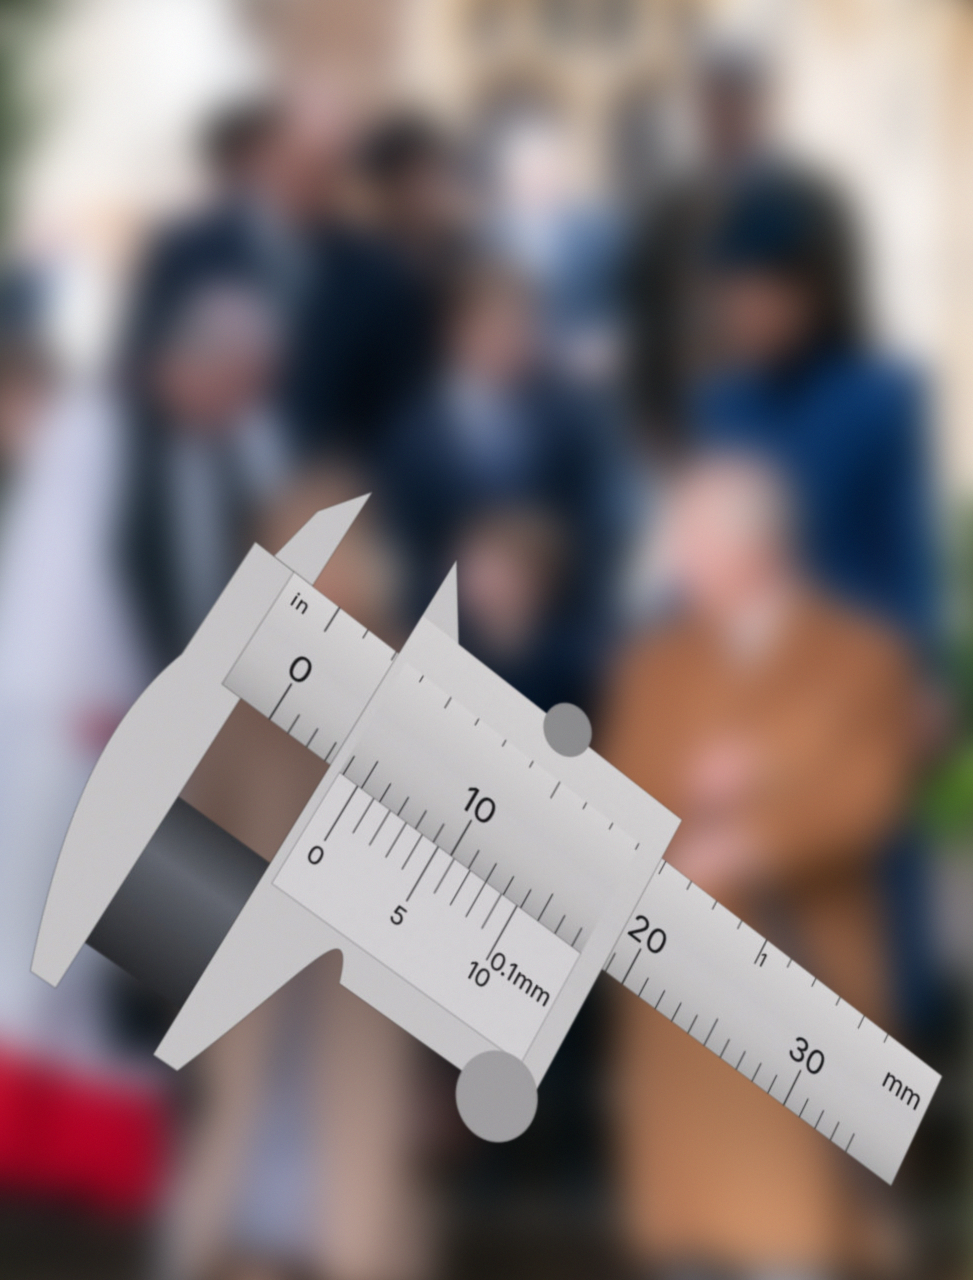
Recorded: 4.8 mm
